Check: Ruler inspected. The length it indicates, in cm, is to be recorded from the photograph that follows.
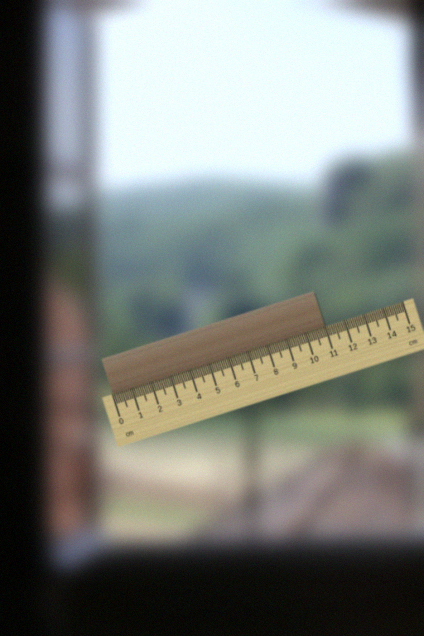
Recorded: 11 cm
